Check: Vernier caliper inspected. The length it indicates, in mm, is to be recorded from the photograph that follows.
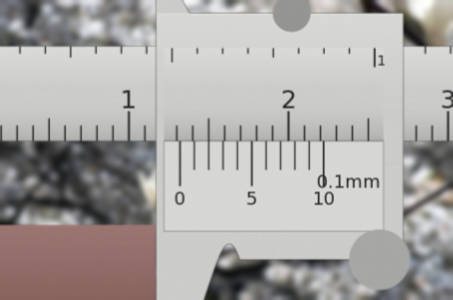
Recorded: 13.2 mm
